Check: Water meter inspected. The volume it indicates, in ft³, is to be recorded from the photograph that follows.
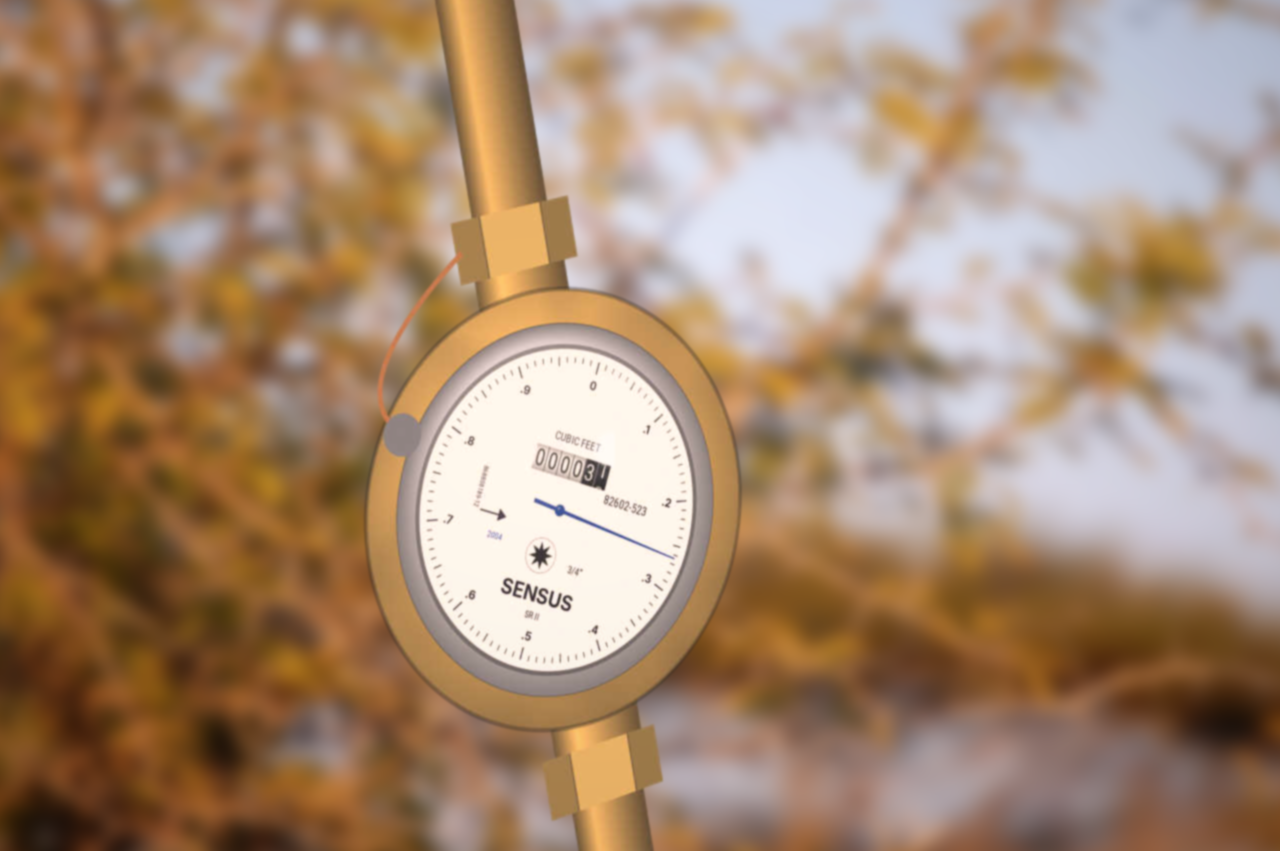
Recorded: 31.26 ft³
